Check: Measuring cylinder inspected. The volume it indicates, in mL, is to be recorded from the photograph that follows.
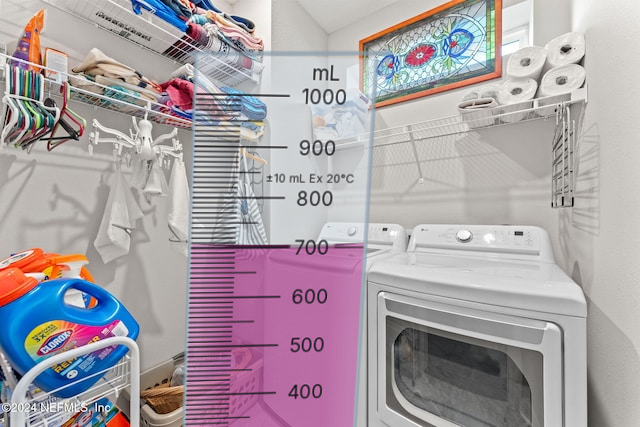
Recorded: 700 mL
